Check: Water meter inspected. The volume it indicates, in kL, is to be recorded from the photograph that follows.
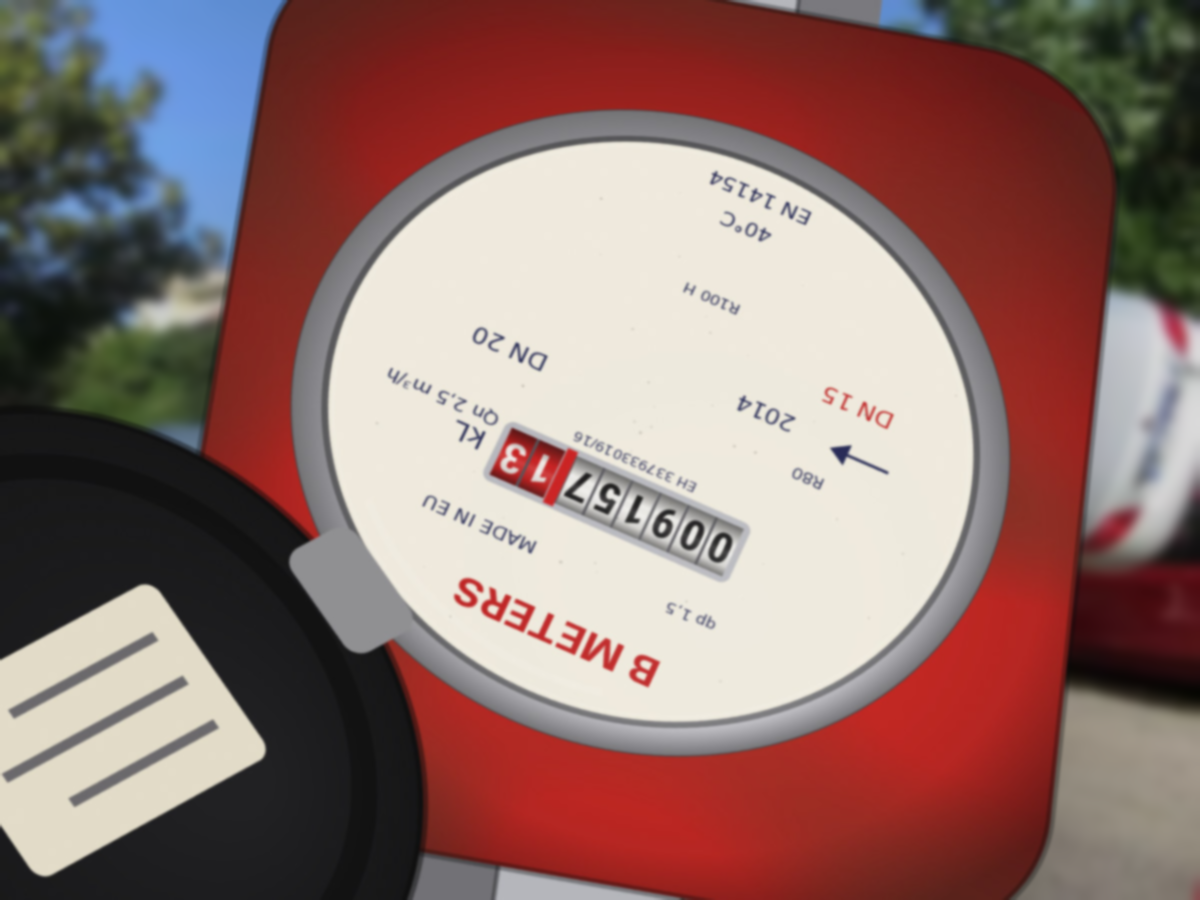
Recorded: 9157.13 kL
